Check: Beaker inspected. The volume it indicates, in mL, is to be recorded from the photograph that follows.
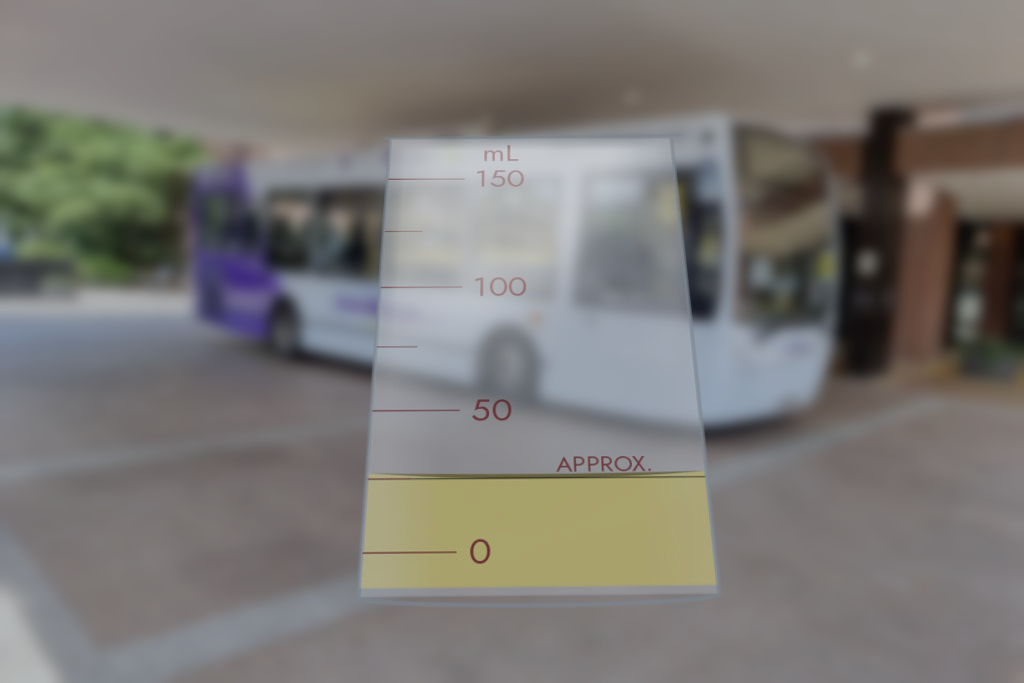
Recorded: 25 mL
